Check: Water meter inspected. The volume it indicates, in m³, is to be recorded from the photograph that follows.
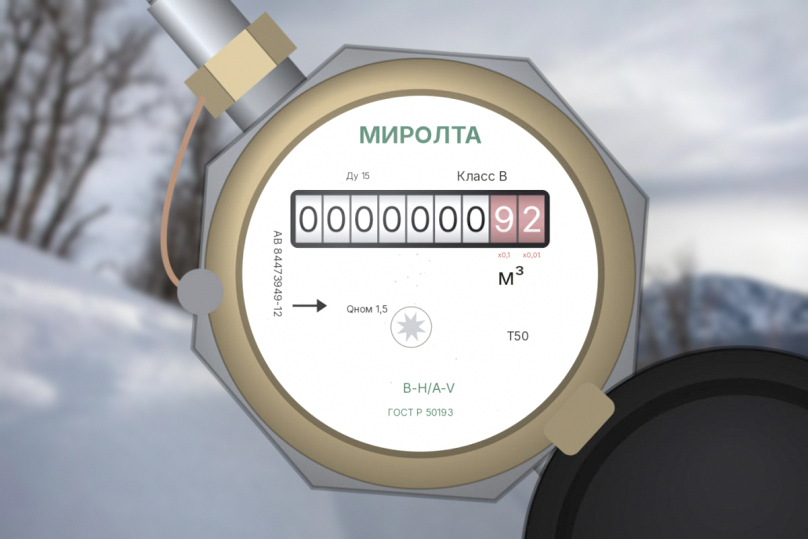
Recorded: 0.92 m³
